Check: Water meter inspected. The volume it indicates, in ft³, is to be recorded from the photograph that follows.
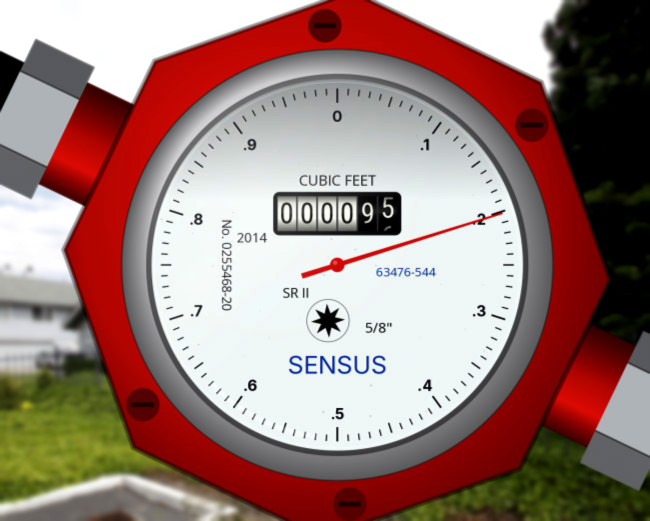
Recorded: 95.20 ft³
